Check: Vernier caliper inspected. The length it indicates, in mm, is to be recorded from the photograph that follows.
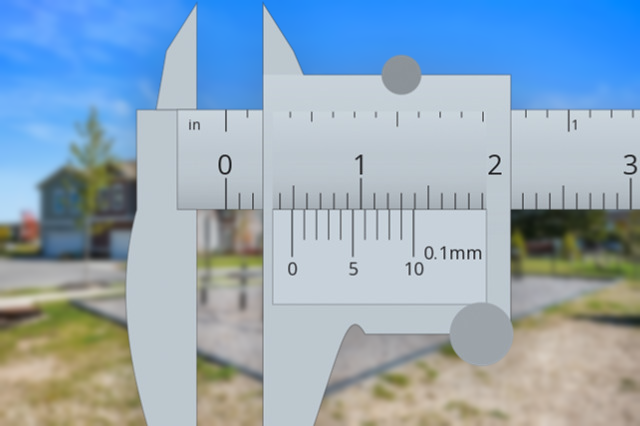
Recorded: 4.9 mm
